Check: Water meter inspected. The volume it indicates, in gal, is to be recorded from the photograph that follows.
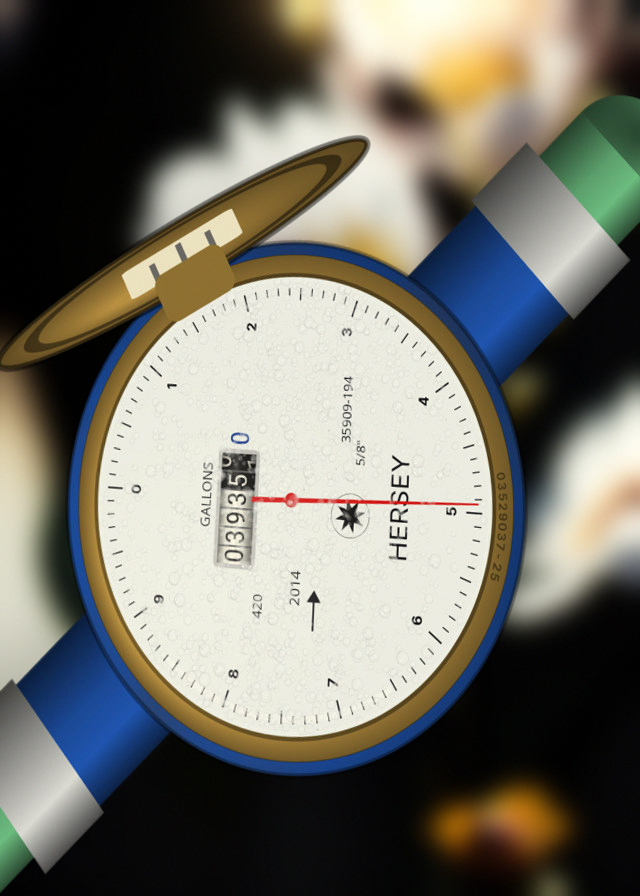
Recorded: 393504.9 gal
